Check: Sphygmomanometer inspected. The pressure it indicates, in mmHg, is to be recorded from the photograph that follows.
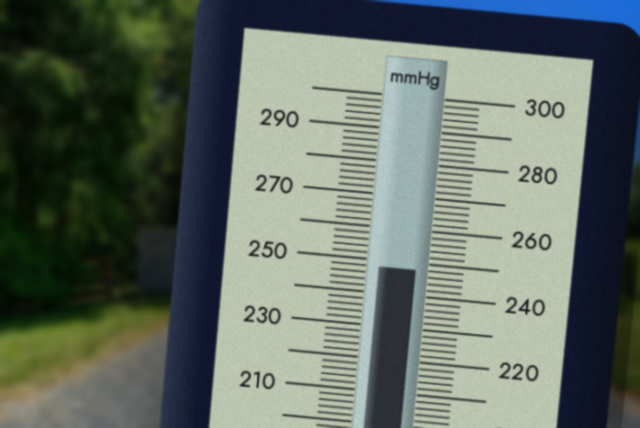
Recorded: 248 mmHg
